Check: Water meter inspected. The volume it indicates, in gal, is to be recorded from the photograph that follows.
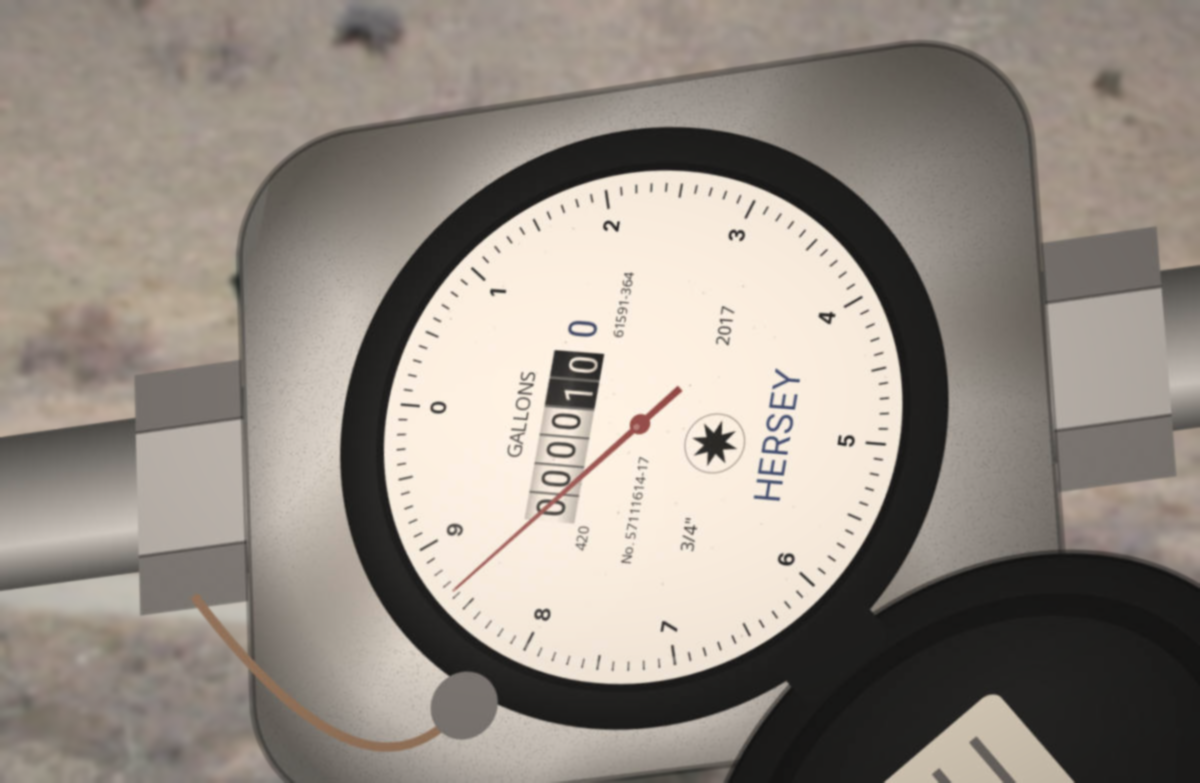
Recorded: 98.6 gal
